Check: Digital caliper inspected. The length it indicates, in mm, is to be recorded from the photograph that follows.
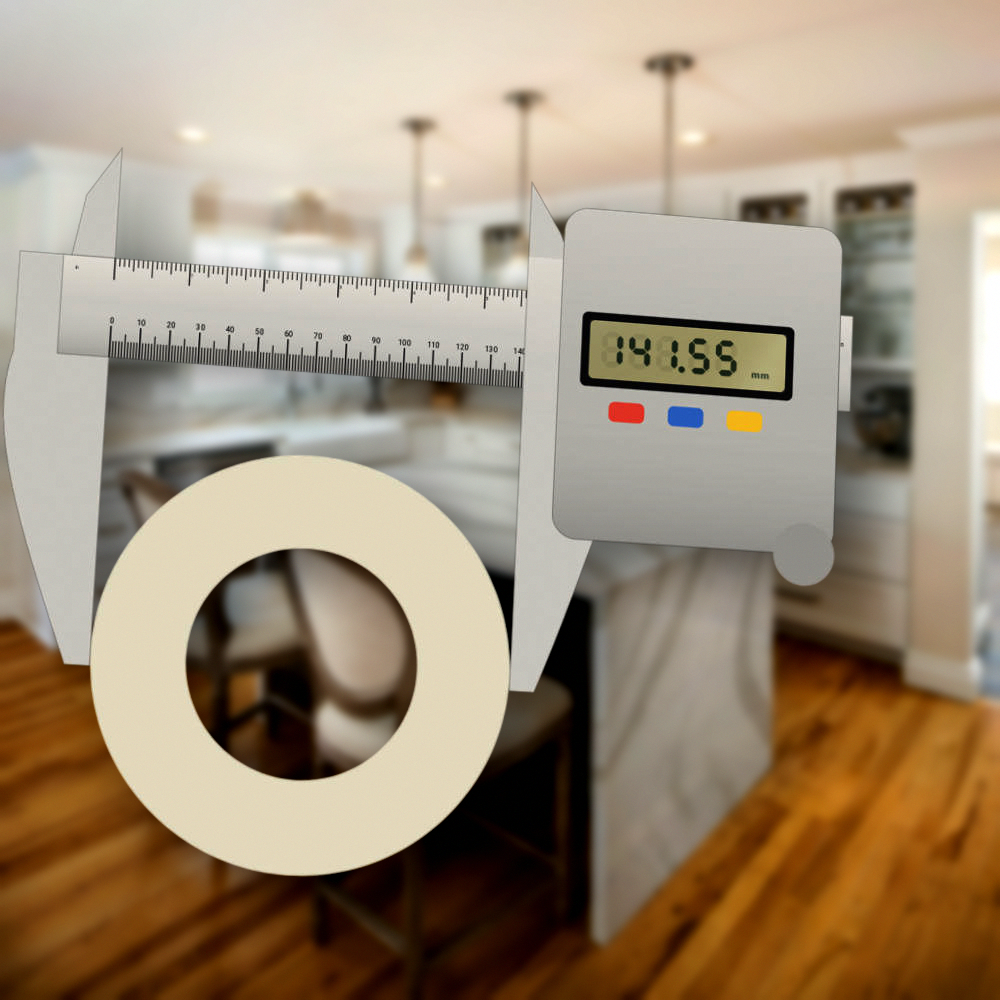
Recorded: 141.55 mm
